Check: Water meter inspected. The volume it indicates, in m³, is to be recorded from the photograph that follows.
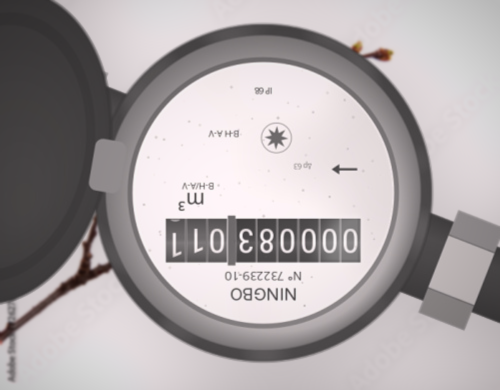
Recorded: 83.011 m³
